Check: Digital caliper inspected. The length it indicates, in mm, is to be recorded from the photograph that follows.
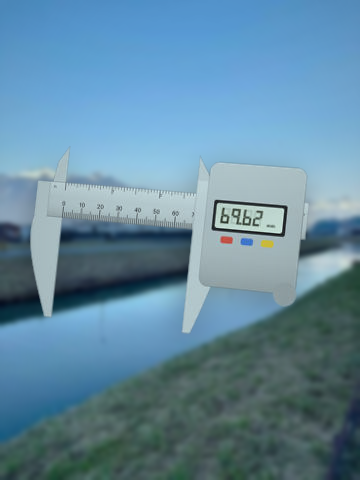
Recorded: 69.62 mm
